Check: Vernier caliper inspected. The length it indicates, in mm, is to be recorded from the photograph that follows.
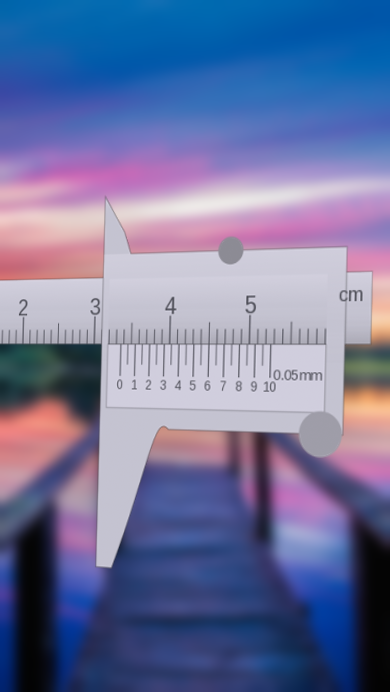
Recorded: 33.6 mm
